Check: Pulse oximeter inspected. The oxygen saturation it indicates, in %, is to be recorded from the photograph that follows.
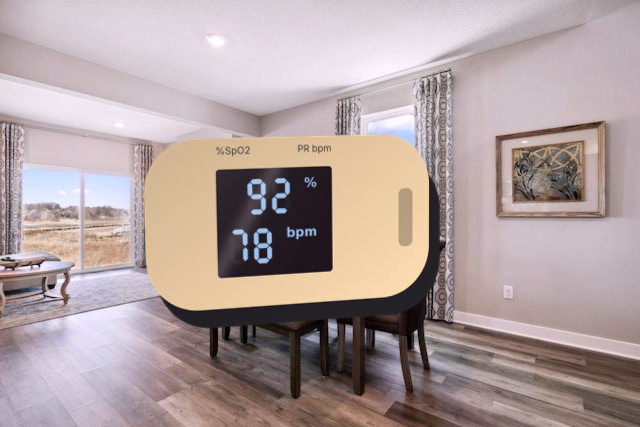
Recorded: 92 %
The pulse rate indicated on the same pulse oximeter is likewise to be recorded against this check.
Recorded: 78 bpm
